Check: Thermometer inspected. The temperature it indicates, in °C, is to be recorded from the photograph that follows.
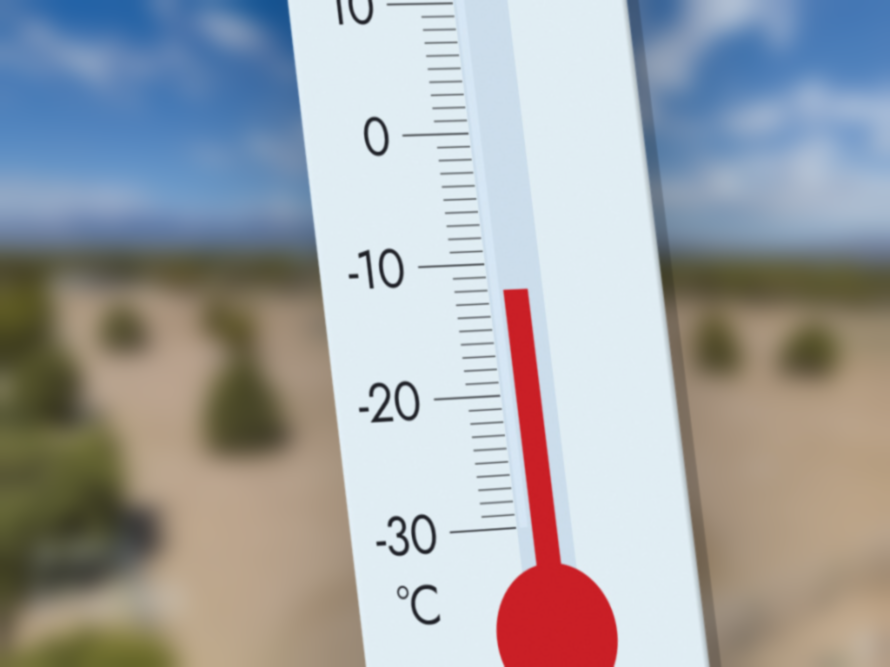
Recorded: -12 °C
